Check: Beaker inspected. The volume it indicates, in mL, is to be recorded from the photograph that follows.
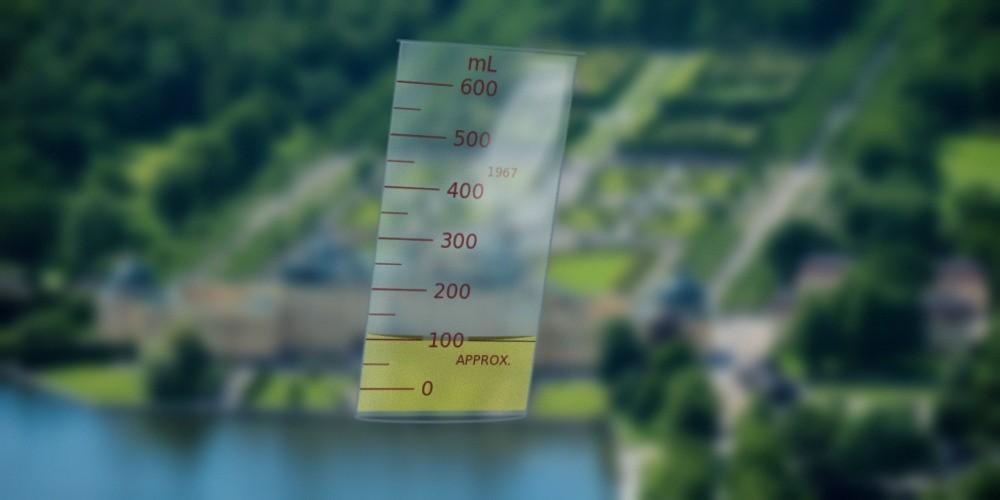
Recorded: 100 mL
